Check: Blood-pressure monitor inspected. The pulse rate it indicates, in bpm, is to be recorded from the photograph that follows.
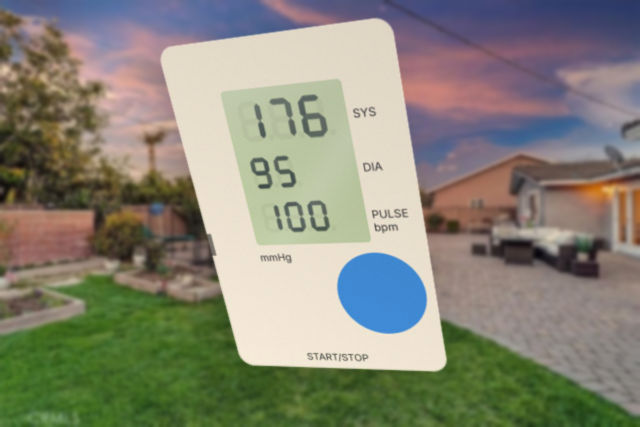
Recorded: 100 bpm
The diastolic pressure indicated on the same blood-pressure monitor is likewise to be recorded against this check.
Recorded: 95 mmHg
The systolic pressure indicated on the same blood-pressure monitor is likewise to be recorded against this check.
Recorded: 176 mmHg
